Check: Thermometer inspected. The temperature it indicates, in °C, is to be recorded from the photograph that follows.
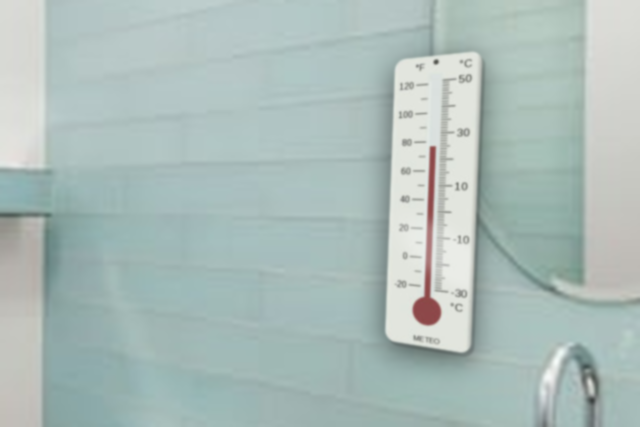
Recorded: 25 °C
